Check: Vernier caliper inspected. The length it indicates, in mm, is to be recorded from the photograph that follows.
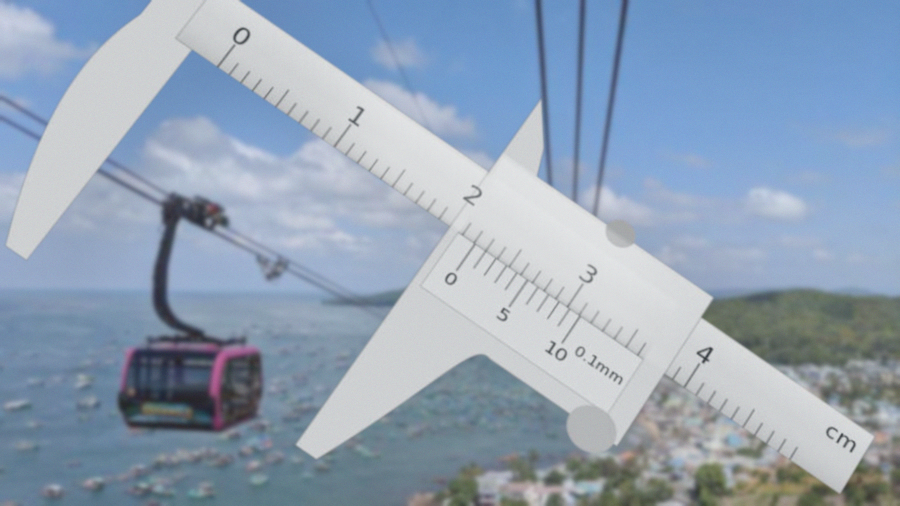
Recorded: 22.1 mm
